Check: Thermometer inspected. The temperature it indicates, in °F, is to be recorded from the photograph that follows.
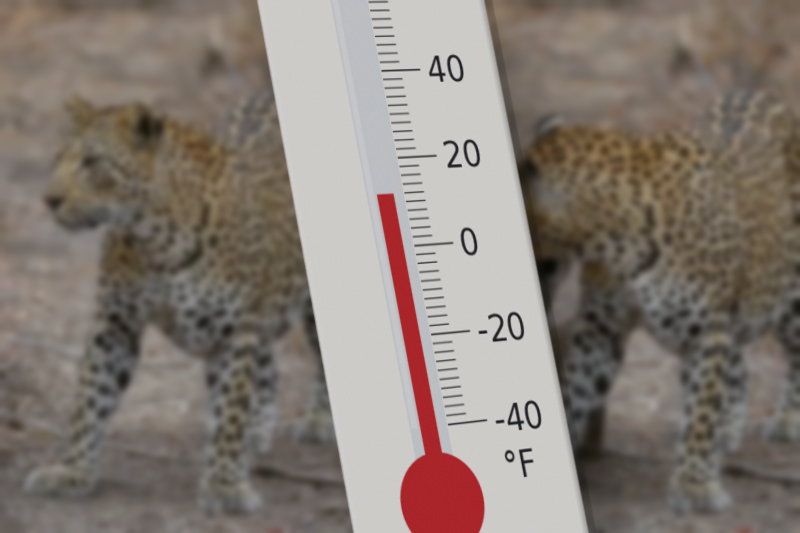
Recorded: 12 °F
